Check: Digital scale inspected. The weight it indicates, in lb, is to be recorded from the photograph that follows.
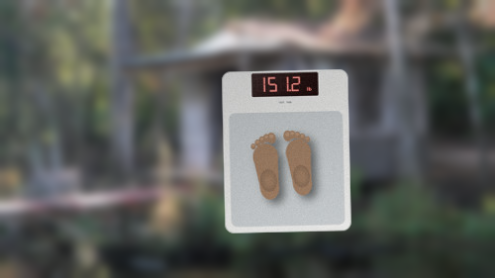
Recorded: 151.2 lb
